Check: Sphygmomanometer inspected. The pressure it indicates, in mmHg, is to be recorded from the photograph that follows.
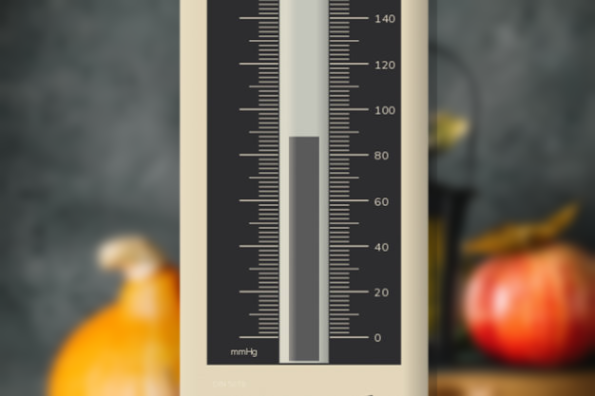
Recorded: 88 mmHg
